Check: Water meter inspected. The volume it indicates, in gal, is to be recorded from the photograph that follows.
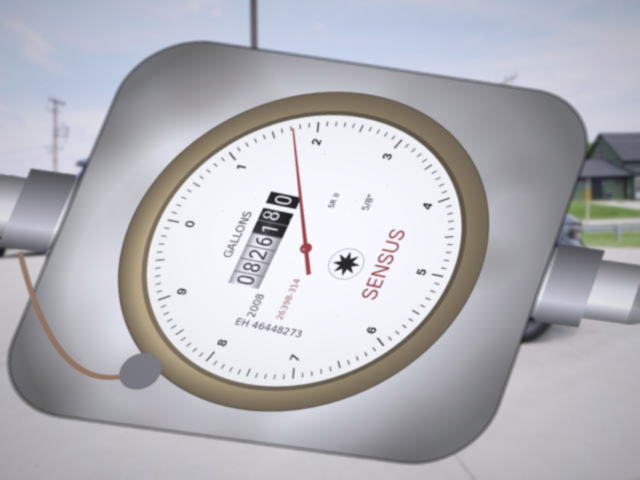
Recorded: 826181.7 gal
